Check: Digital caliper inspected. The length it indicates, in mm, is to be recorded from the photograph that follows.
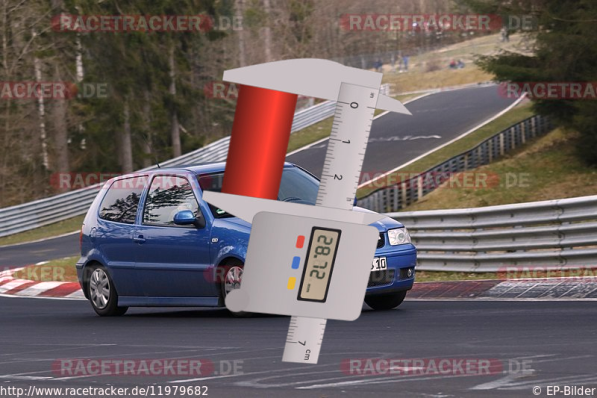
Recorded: 28.72 mm
